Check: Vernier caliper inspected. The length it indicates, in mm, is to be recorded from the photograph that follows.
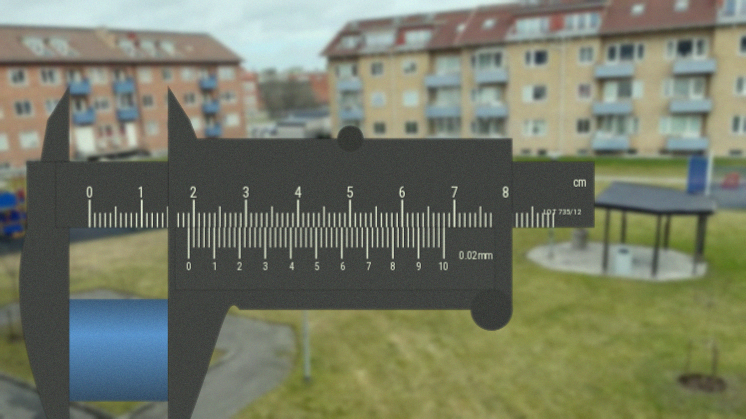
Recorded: 19.0 mm
